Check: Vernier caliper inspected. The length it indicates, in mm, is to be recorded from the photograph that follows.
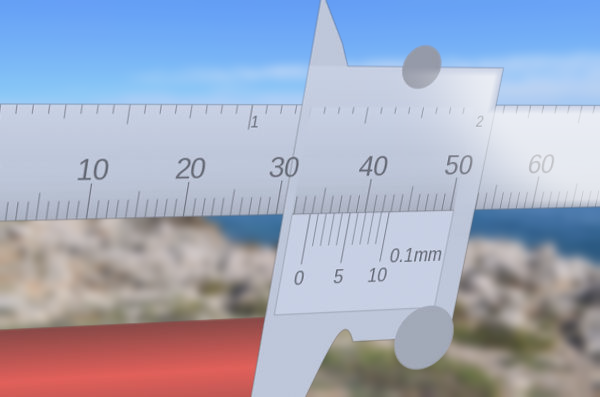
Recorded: 33.8 mm
